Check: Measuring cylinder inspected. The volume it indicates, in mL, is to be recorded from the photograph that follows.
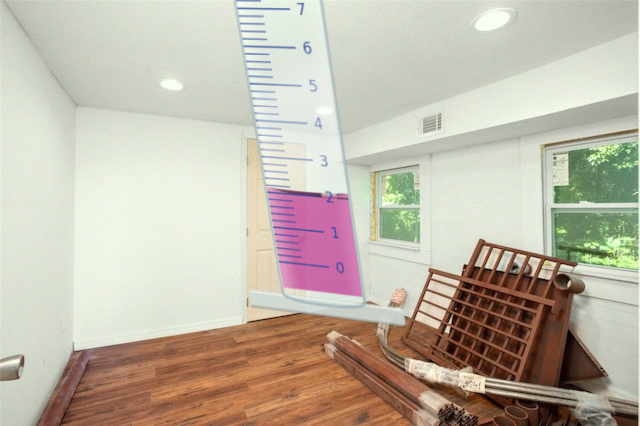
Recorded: 2 mL
